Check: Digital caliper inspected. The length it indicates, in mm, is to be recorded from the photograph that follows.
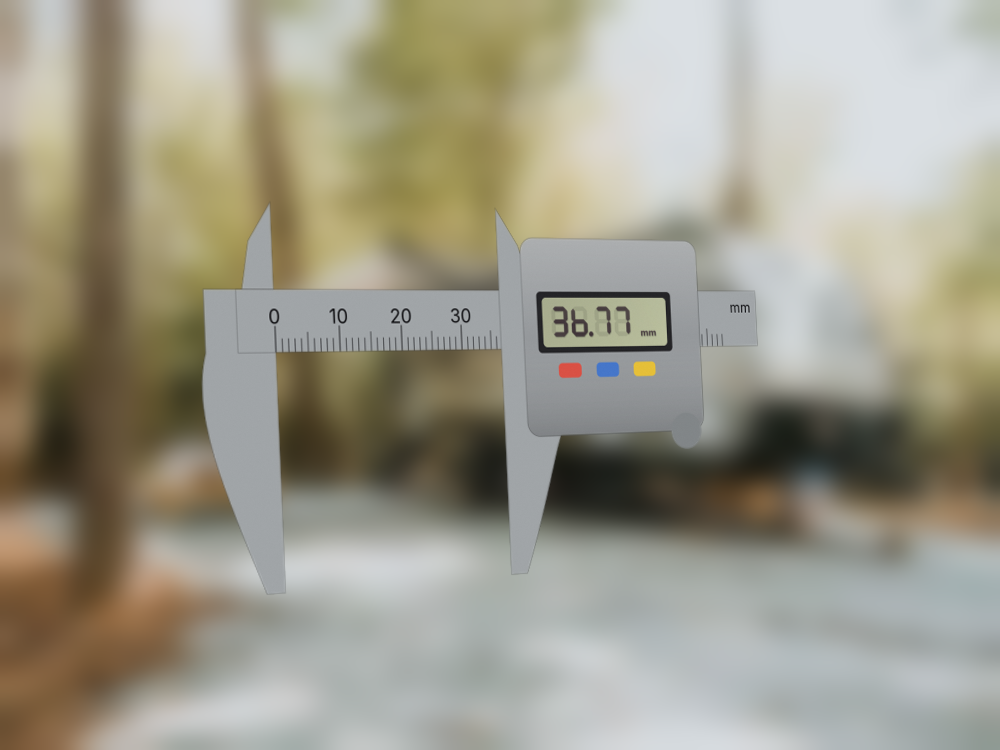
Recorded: 36.77 mm
